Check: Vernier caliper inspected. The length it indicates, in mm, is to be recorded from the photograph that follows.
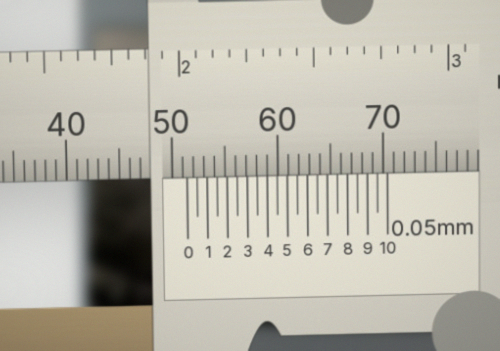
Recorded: 51.4 mm
